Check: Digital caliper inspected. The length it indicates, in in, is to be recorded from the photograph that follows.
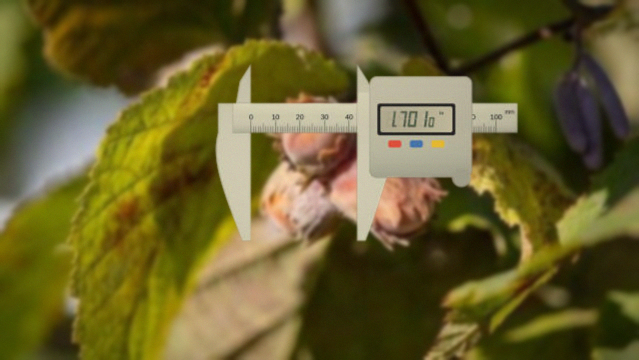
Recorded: 1.7010 in
